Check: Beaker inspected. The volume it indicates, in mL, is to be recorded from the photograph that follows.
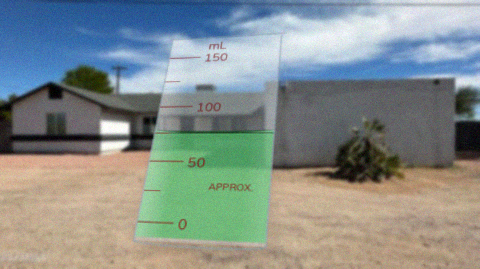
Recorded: 75 mL
